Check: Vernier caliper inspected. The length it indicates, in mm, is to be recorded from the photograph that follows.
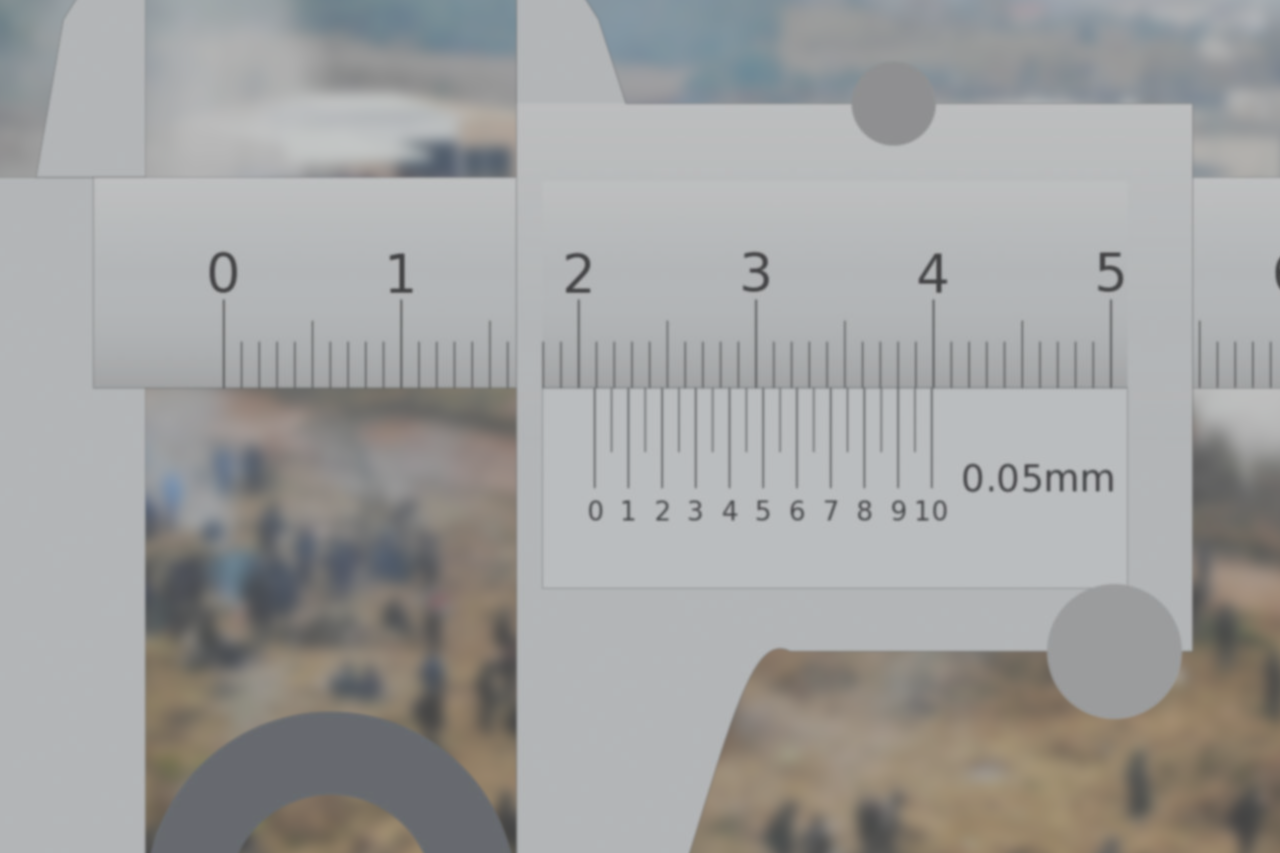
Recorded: 20.9 mm
